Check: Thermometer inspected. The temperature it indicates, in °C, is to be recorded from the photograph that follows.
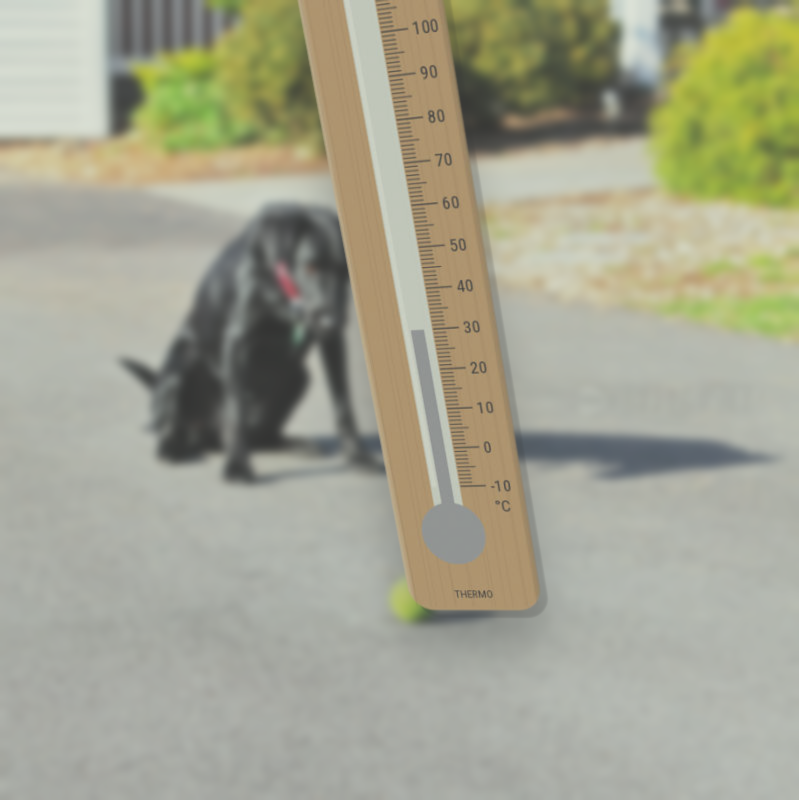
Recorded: 30 °C
